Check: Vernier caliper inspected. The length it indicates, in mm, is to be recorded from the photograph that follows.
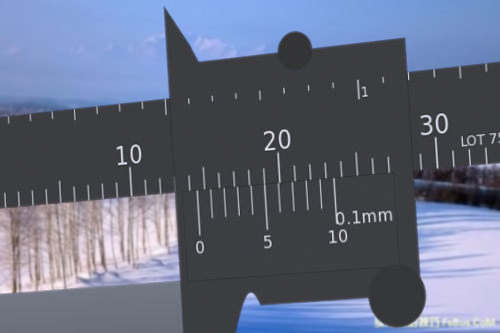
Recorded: 14.5 mm
